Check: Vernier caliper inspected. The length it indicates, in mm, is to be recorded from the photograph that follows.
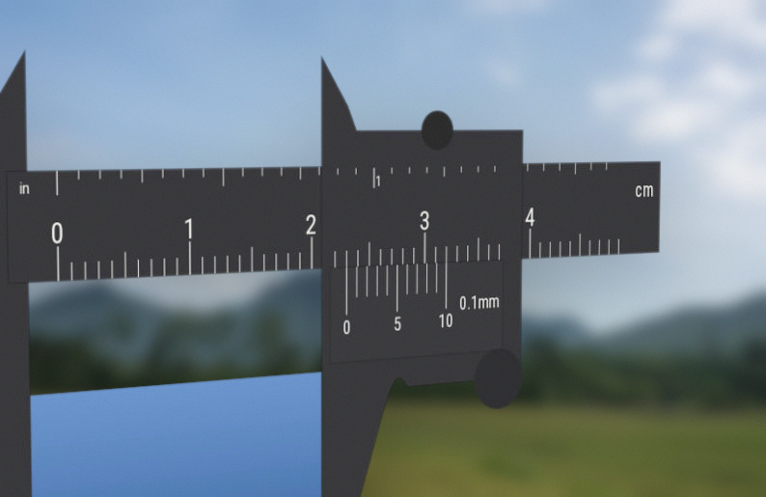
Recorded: 23.0 mm
